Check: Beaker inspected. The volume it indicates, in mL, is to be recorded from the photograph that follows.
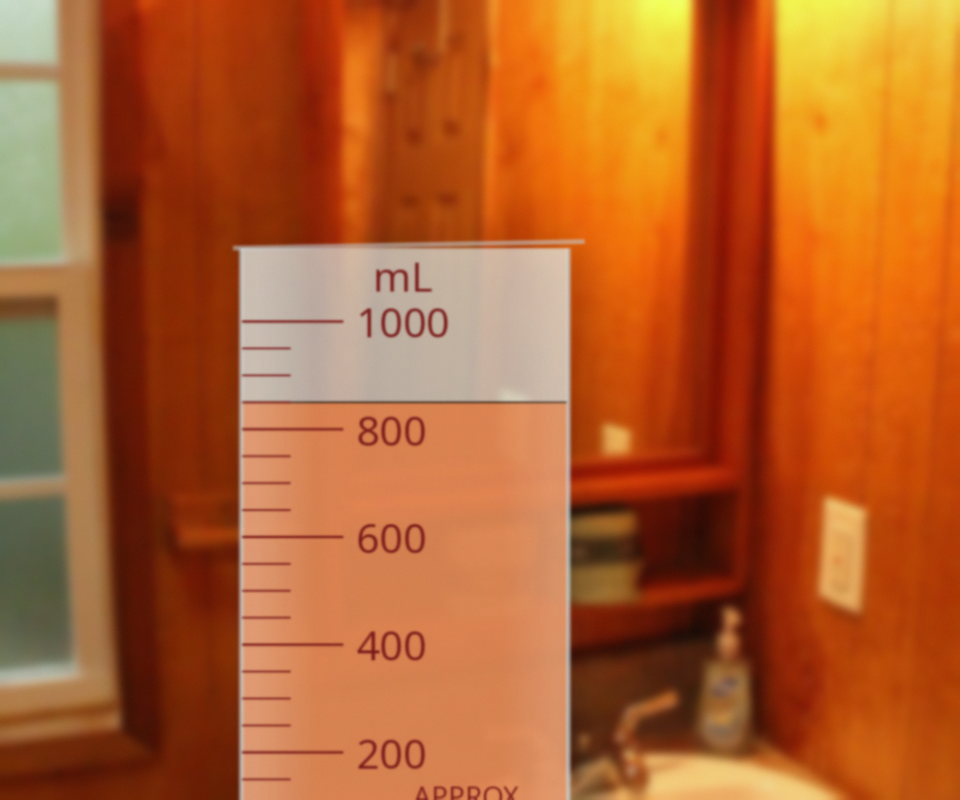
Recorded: 850 mL
